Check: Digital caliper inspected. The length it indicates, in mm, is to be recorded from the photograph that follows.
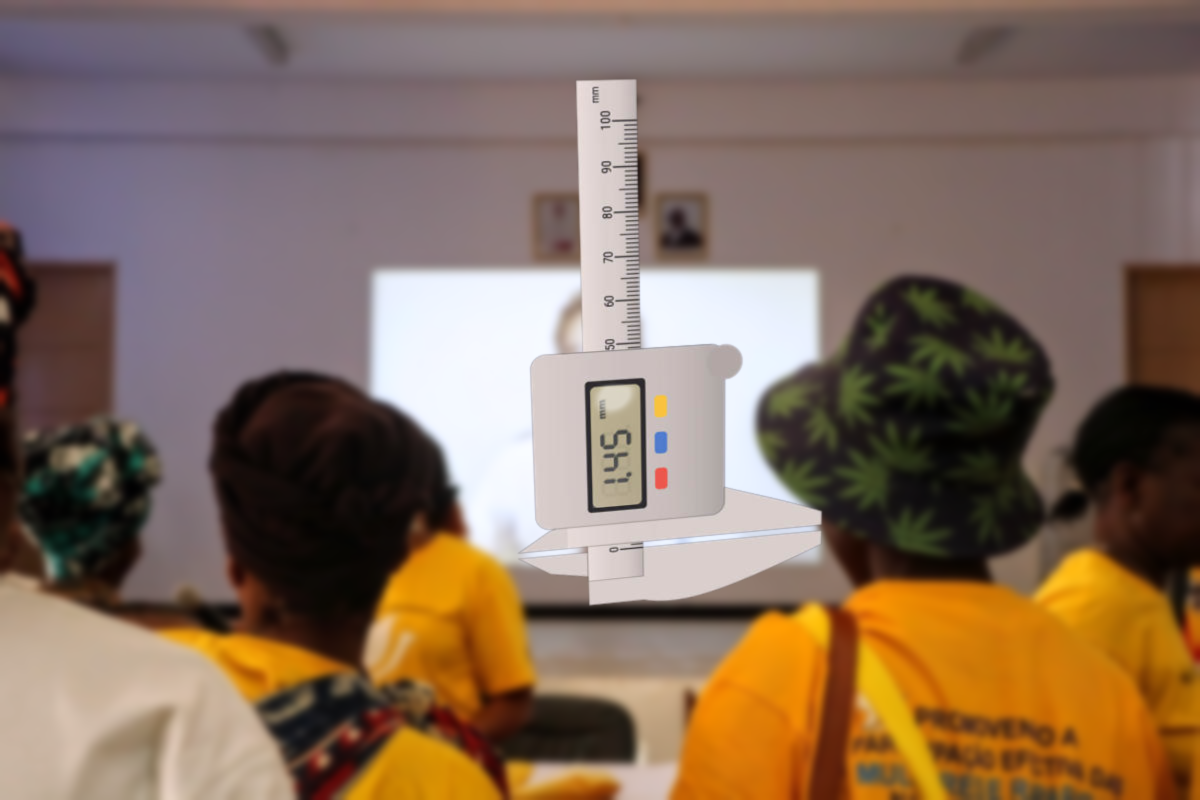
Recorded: 1.45 mm
